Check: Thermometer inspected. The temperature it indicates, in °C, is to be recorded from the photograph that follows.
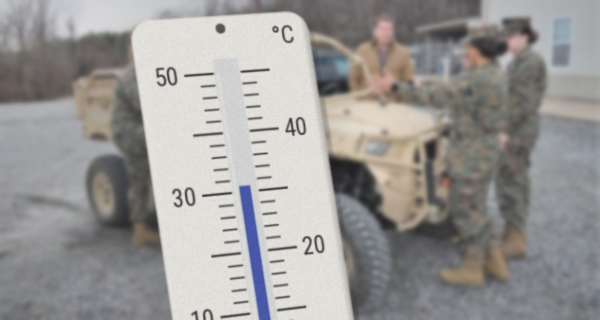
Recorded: 31 °C
